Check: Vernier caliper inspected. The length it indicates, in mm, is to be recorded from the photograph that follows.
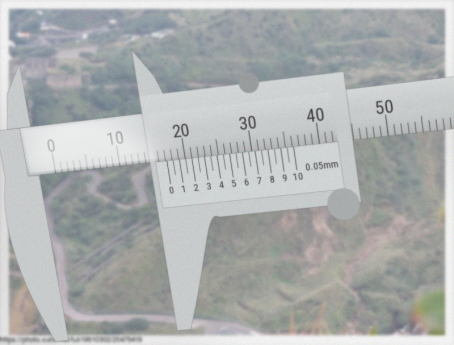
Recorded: 17.2 mm
